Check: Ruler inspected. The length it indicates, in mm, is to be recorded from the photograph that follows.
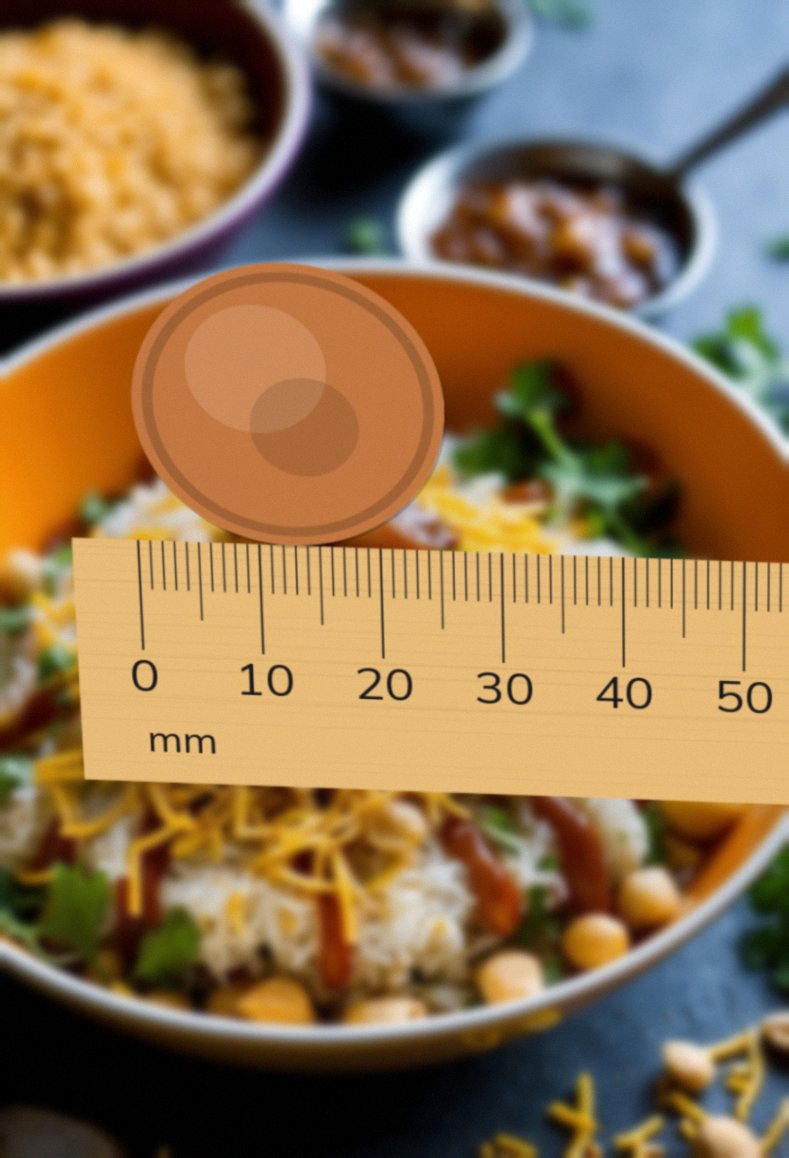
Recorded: 25.5 mm
